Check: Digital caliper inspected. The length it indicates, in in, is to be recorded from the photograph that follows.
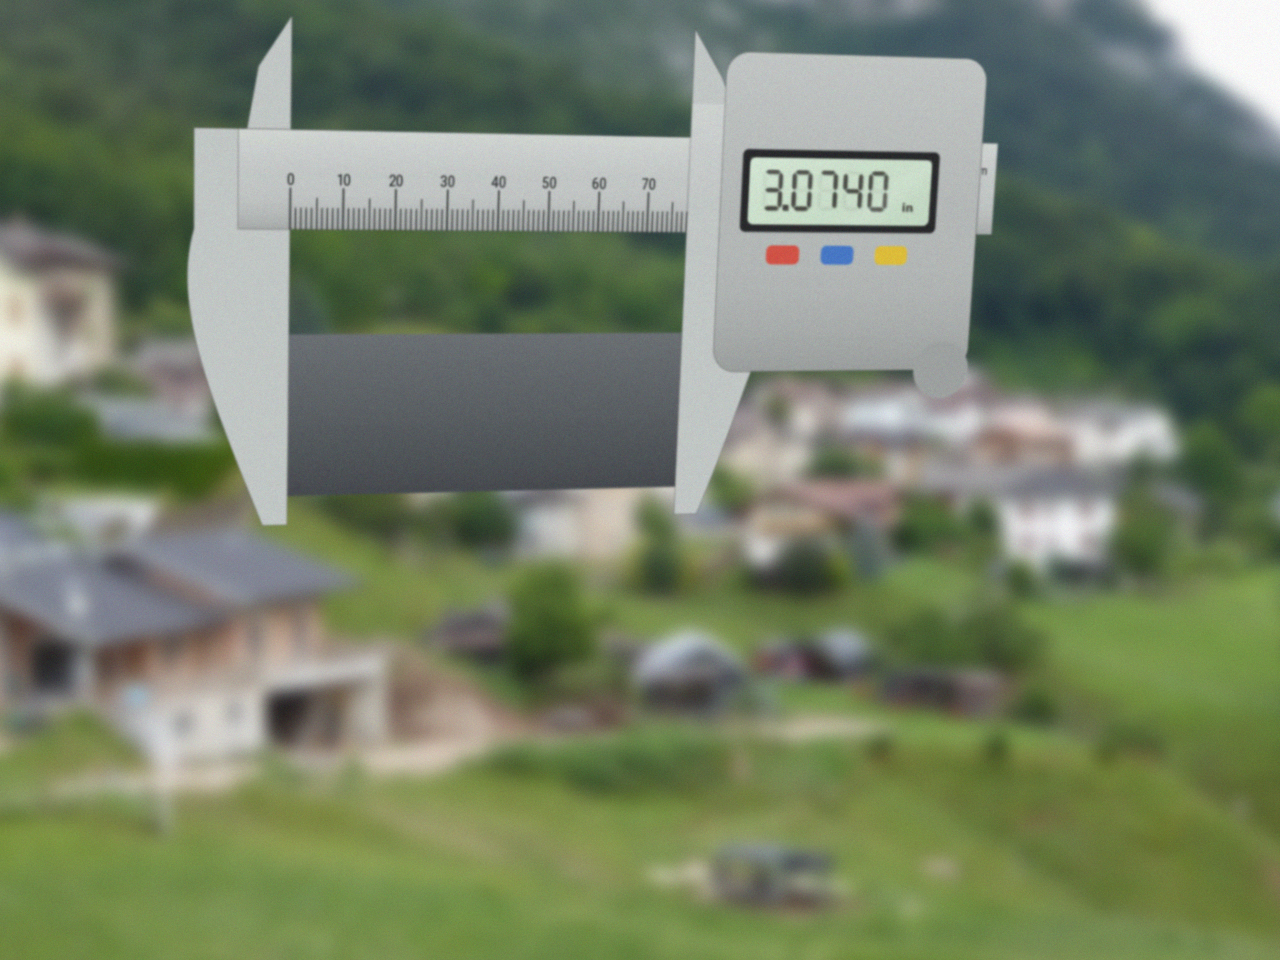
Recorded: 3.0740 in
